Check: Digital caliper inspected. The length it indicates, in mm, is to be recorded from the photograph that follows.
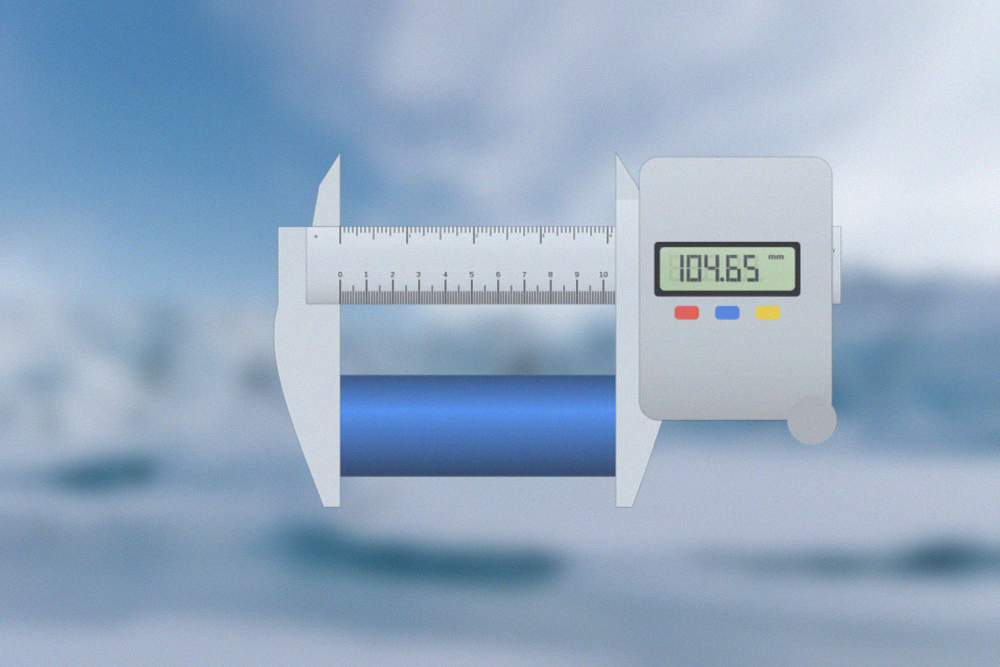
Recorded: 104.65 mm
